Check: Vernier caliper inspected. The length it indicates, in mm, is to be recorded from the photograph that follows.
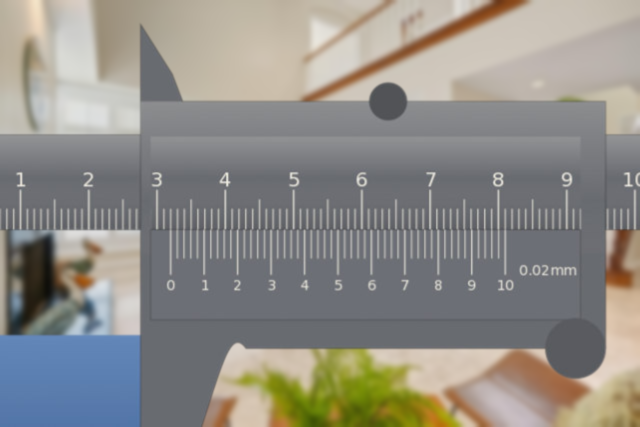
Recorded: 32.0 mm
